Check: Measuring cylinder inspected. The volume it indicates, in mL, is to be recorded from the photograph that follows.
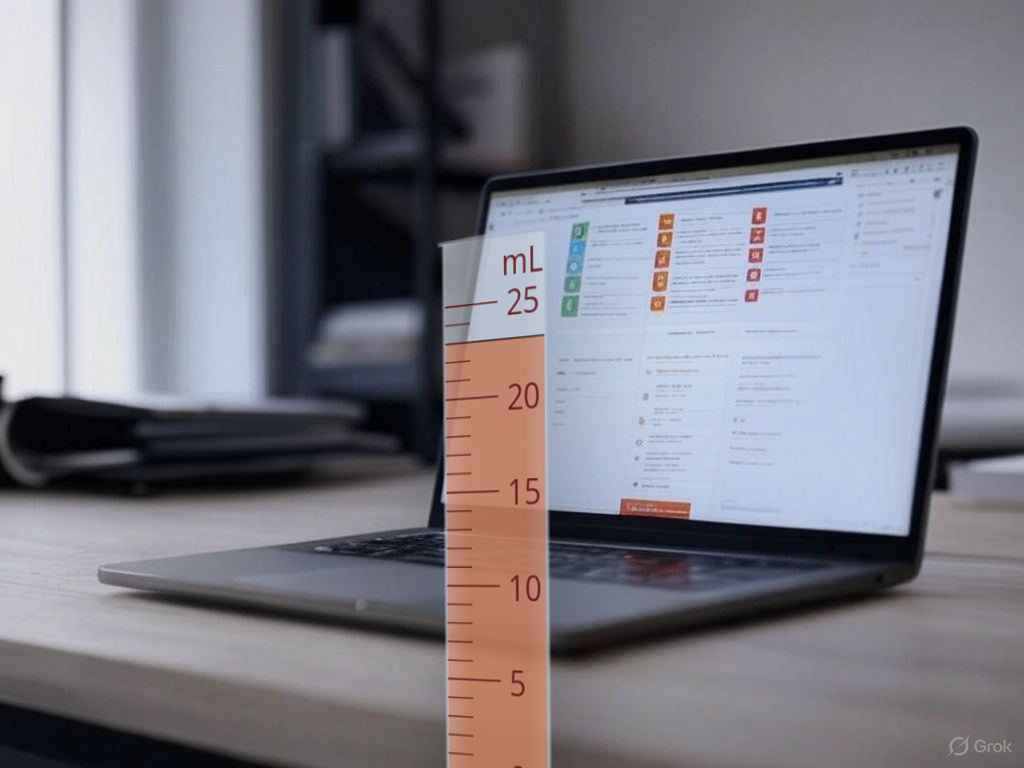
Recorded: 23 mL
